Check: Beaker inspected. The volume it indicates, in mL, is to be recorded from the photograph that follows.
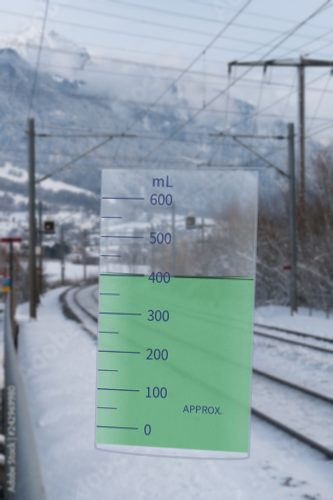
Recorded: 400 mL
